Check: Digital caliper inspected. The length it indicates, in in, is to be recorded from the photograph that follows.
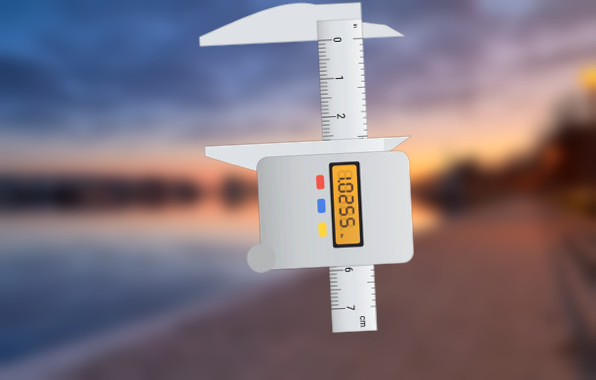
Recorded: 1.0255 in
